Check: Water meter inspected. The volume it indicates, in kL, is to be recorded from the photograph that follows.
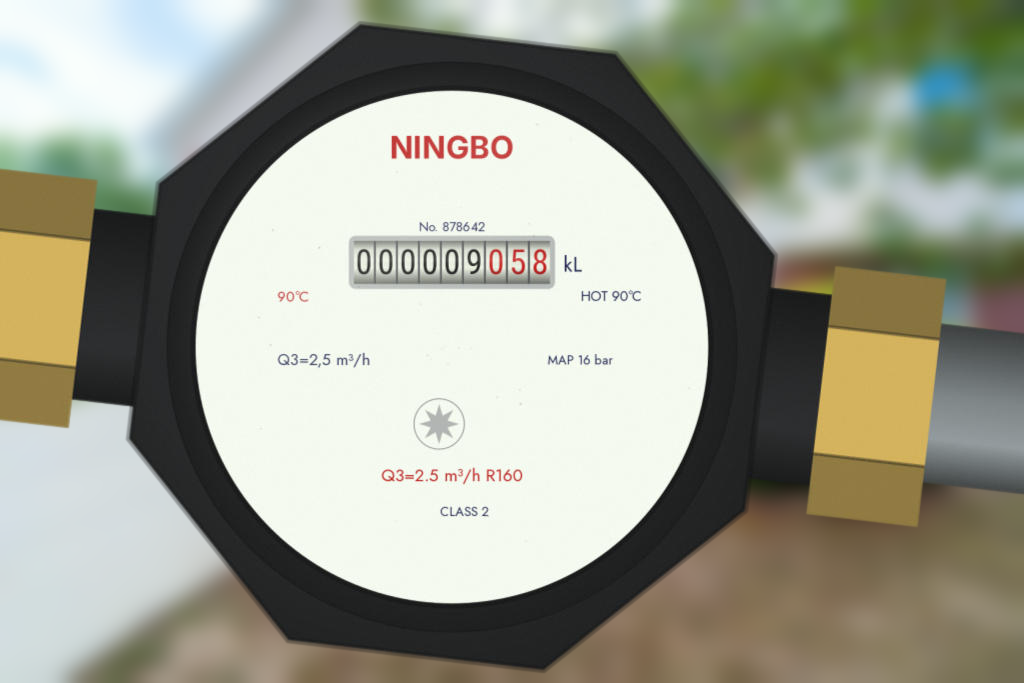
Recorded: 9.058 kL
